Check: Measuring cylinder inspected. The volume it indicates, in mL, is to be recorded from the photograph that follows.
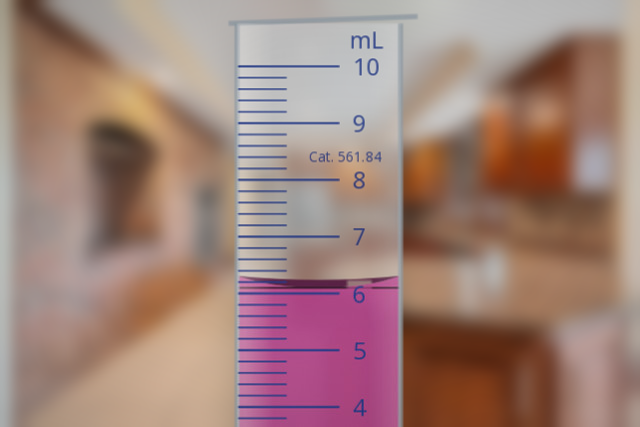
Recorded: 6.1 mL
